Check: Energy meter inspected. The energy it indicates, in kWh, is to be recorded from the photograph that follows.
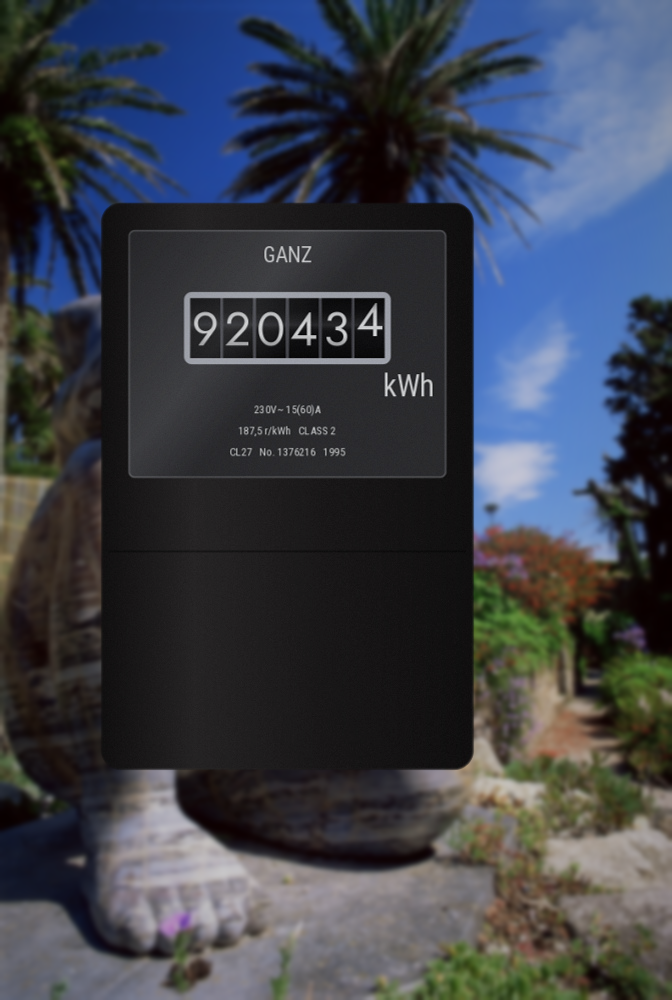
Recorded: 920434 kWh
